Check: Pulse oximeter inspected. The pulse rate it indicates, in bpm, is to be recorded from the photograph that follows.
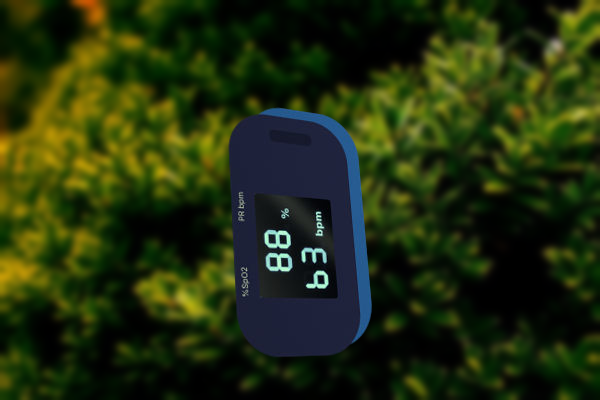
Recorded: 63 bpm
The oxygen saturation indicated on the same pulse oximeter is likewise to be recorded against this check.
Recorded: 88 %
